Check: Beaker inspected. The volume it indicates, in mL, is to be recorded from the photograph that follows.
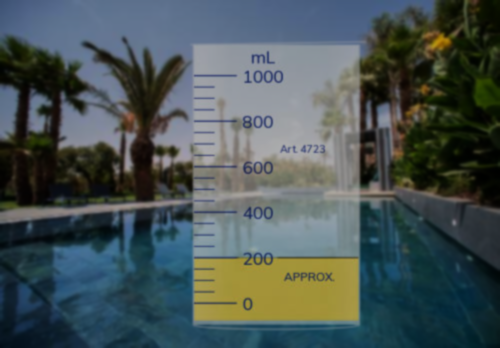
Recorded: 200 mL
